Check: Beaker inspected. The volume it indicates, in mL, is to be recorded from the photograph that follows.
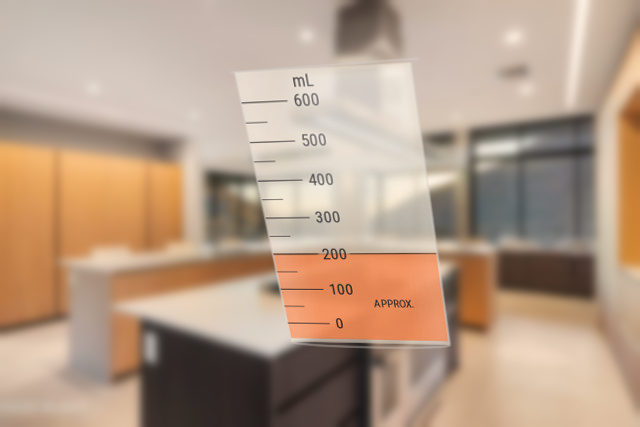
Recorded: 200 mL
